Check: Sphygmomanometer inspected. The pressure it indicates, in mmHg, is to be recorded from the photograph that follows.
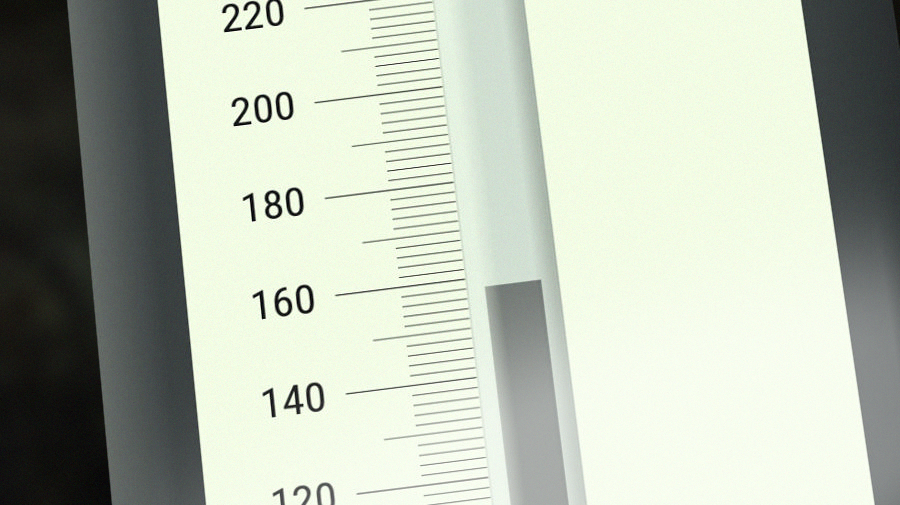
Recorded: 158 mmHg
